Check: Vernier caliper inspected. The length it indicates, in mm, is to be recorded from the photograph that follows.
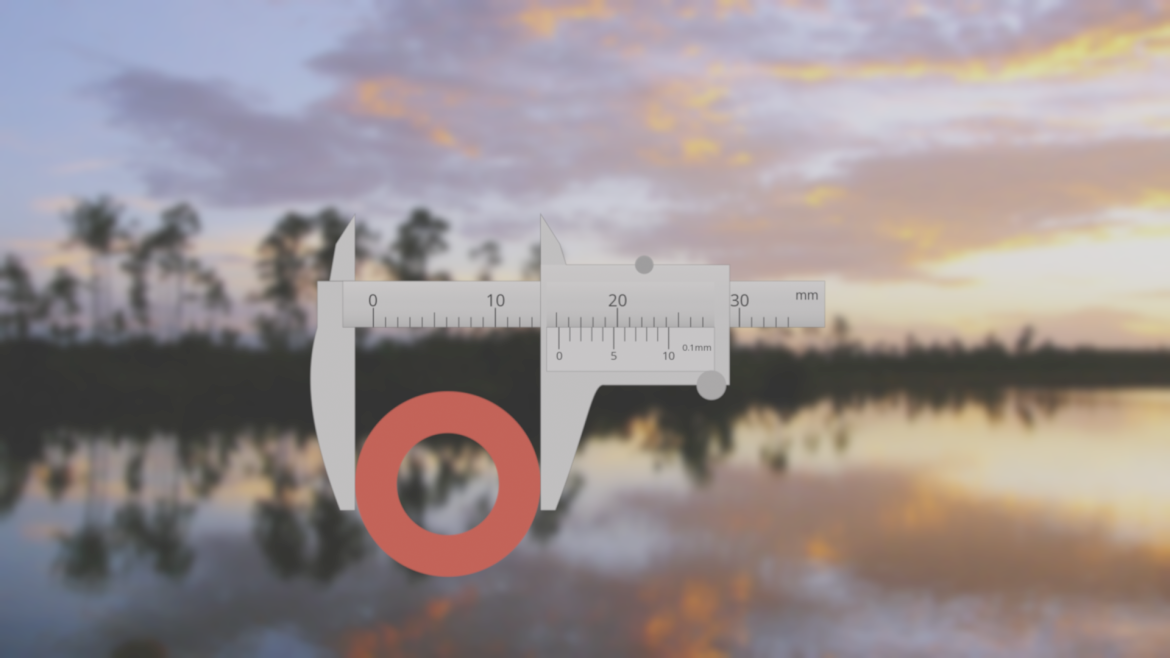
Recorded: 15.2 mm
